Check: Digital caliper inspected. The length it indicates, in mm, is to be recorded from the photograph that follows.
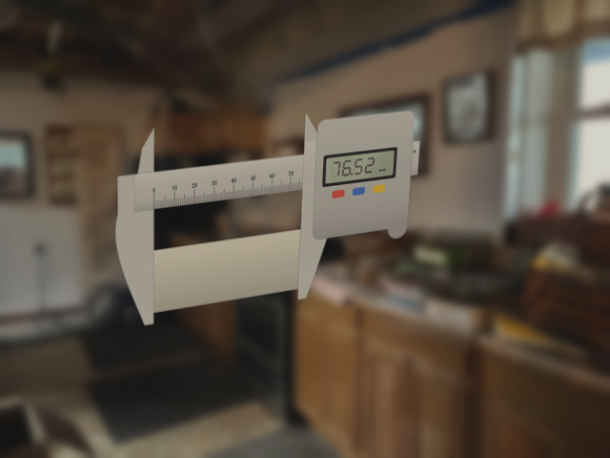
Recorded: 76.52 mm
